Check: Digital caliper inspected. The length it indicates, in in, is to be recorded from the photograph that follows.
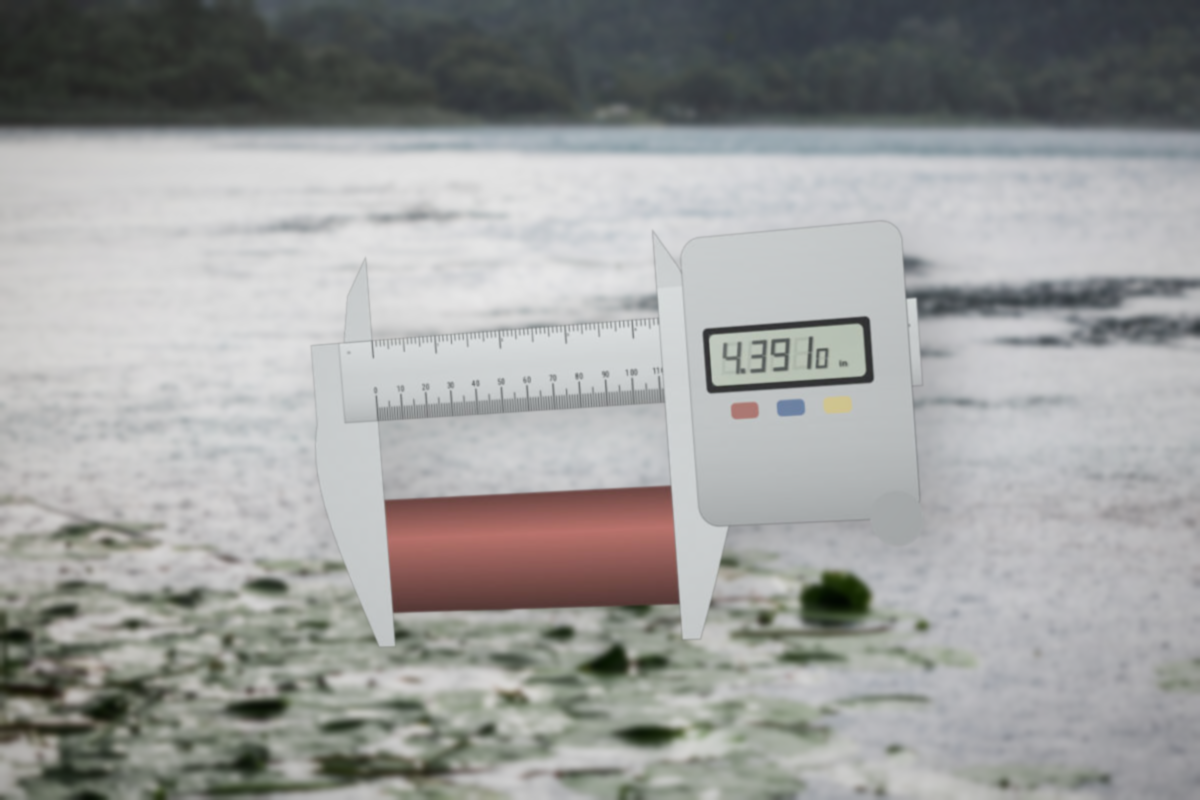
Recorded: 4.3910 in
